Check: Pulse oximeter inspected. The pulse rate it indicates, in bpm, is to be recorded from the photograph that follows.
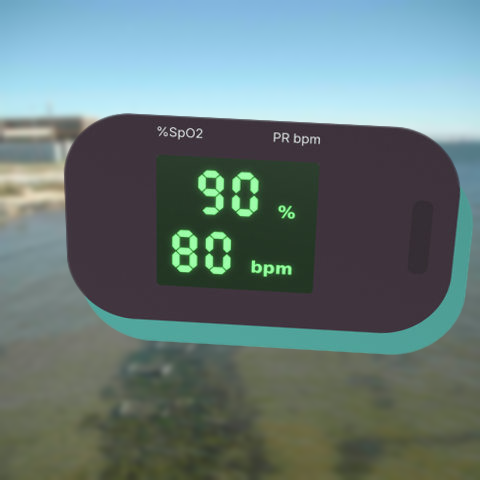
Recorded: 80 bpm
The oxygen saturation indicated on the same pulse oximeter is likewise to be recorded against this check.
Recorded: 90 %
